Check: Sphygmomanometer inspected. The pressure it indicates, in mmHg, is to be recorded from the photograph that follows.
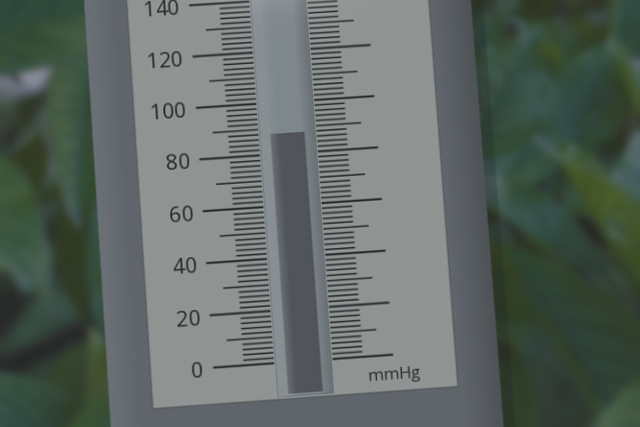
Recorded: 88 mmHg
